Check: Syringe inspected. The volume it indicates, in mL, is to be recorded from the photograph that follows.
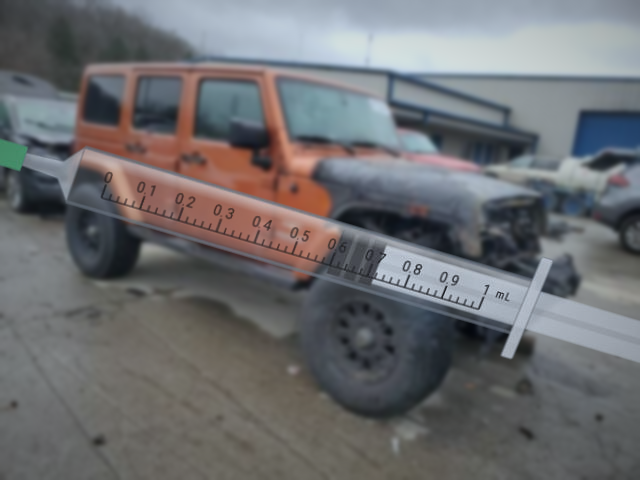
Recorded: 0.6 mL
